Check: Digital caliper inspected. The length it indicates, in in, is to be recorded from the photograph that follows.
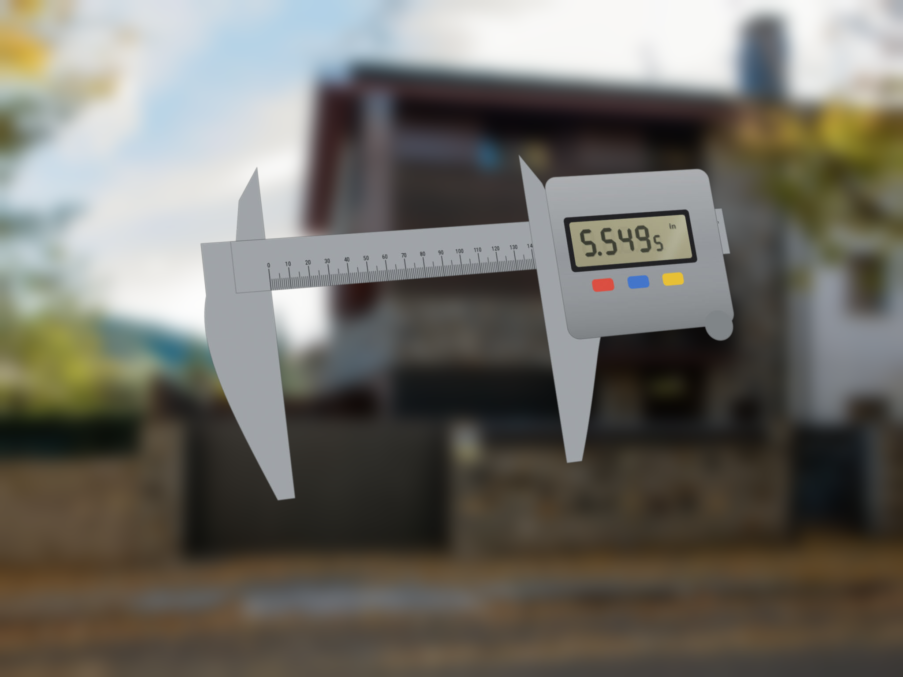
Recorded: 5.5495 in
